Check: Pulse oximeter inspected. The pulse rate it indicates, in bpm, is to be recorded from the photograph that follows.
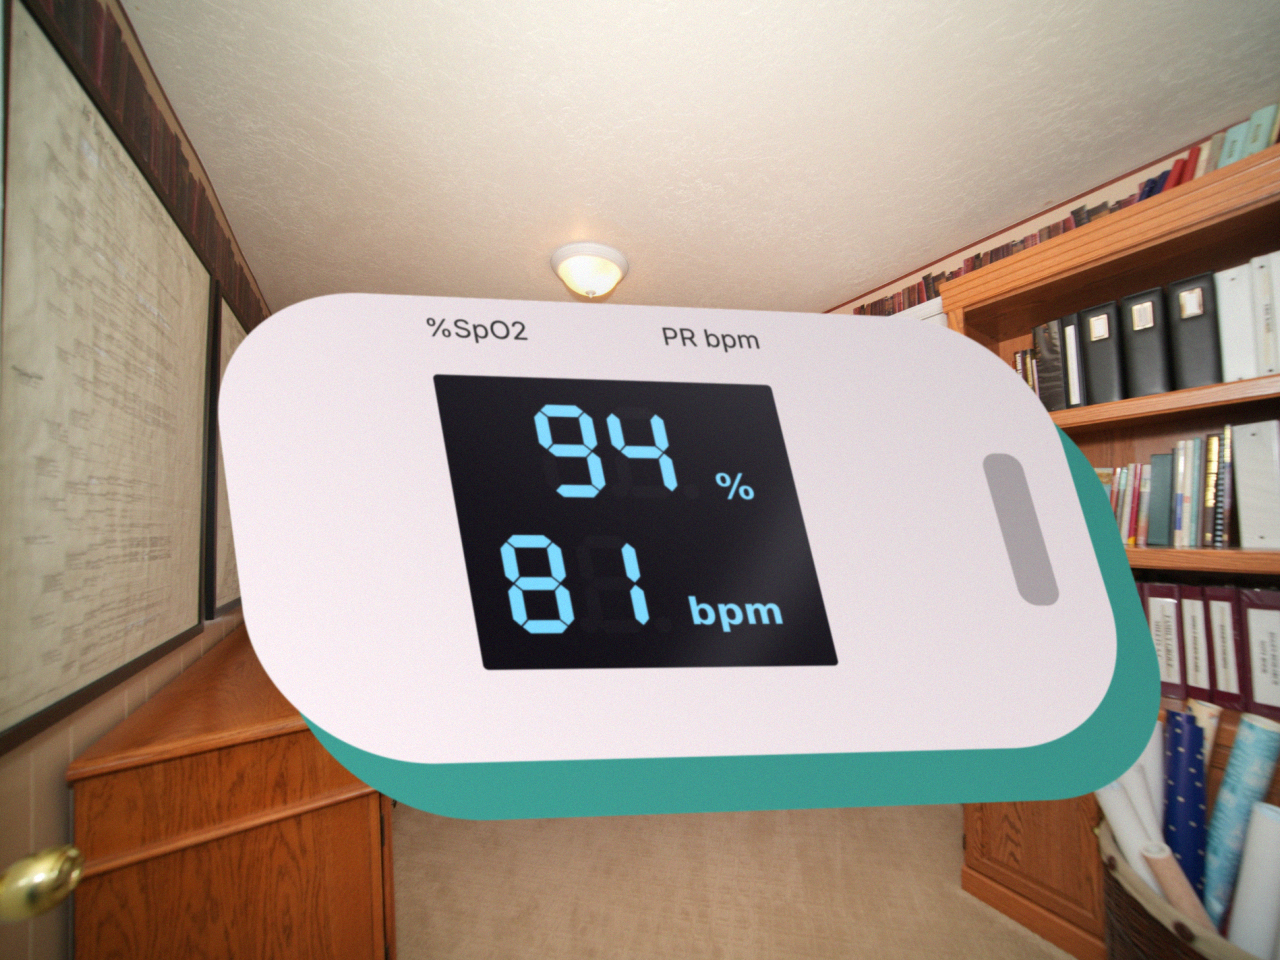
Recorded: 81 bpm
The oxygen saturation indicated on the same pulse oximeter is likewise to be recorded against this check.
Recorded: 94 %
